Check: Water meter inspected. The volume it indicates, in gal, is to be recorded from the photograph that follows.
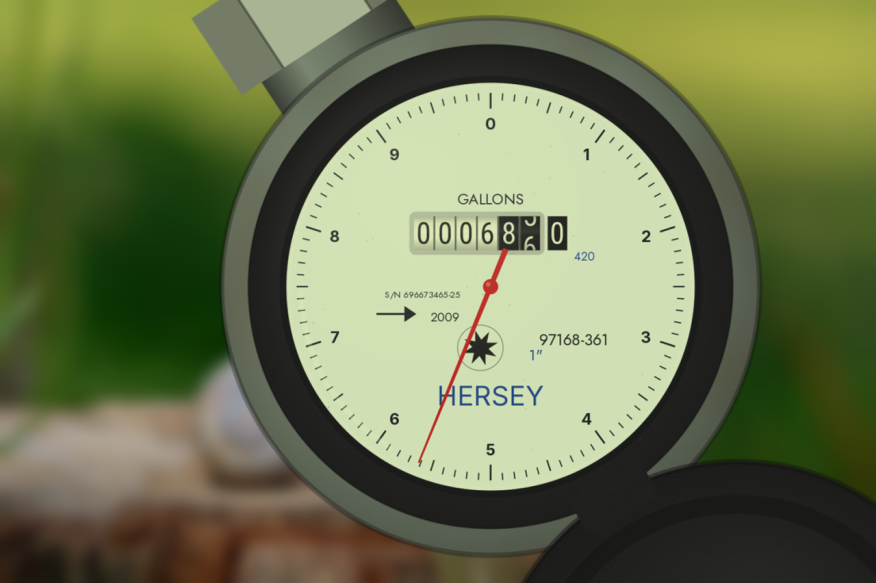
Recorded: 6855.6 gal
